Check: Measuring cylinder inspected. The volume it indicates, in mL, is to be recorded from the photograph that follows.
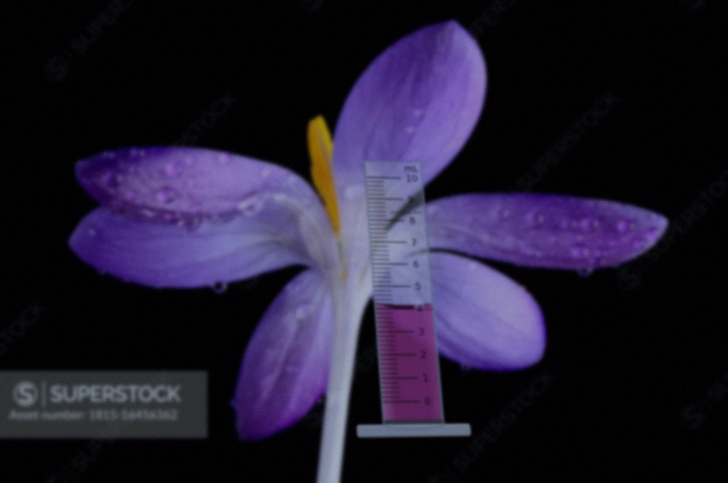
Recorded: 4 mL
